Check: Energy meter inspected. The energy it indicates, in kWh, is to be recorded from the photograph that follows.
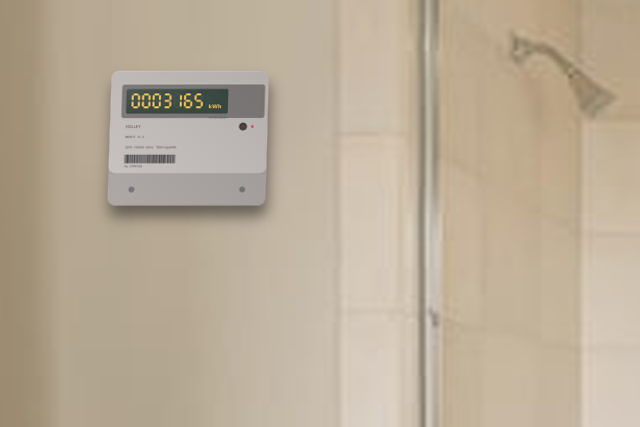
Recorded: 3165 kWh
